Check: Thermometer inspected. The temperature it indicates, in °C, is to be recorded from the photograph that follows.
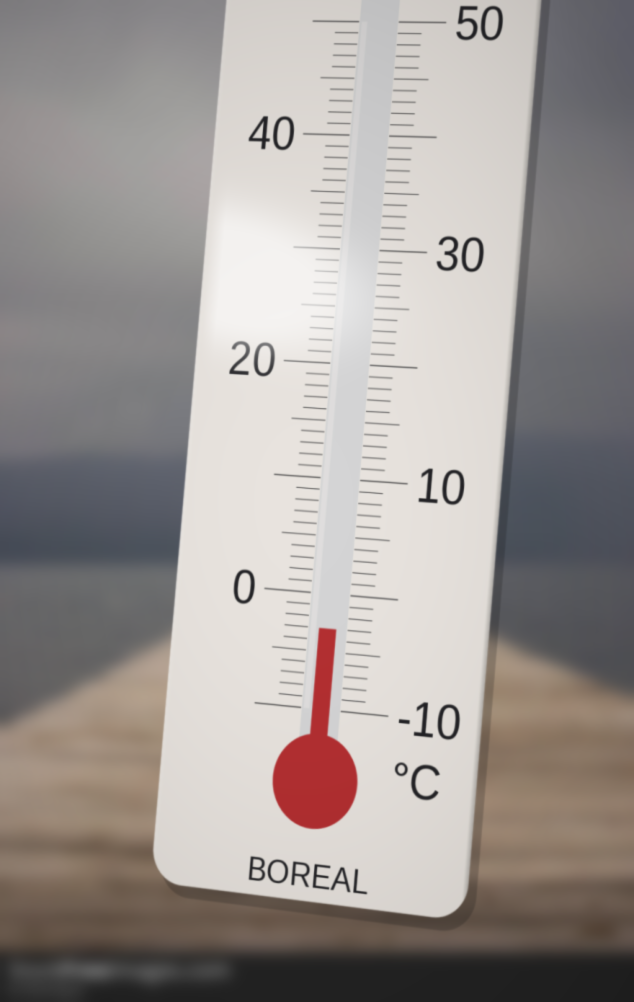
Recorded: -3 °C
